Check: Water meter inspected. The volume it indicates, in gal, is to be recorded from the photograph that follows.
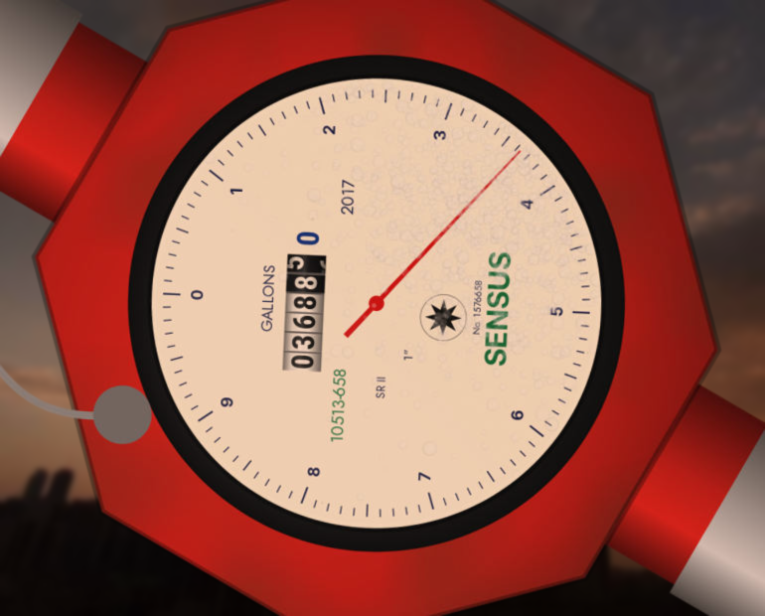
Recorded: 368853.6 gal
